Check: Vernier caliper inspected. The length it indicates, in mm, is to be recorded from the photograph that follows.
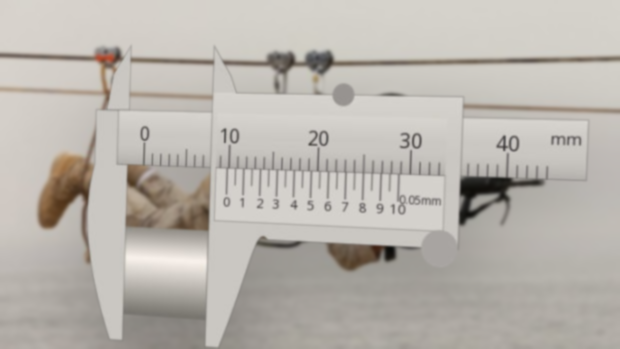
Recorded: 9.8 mm
